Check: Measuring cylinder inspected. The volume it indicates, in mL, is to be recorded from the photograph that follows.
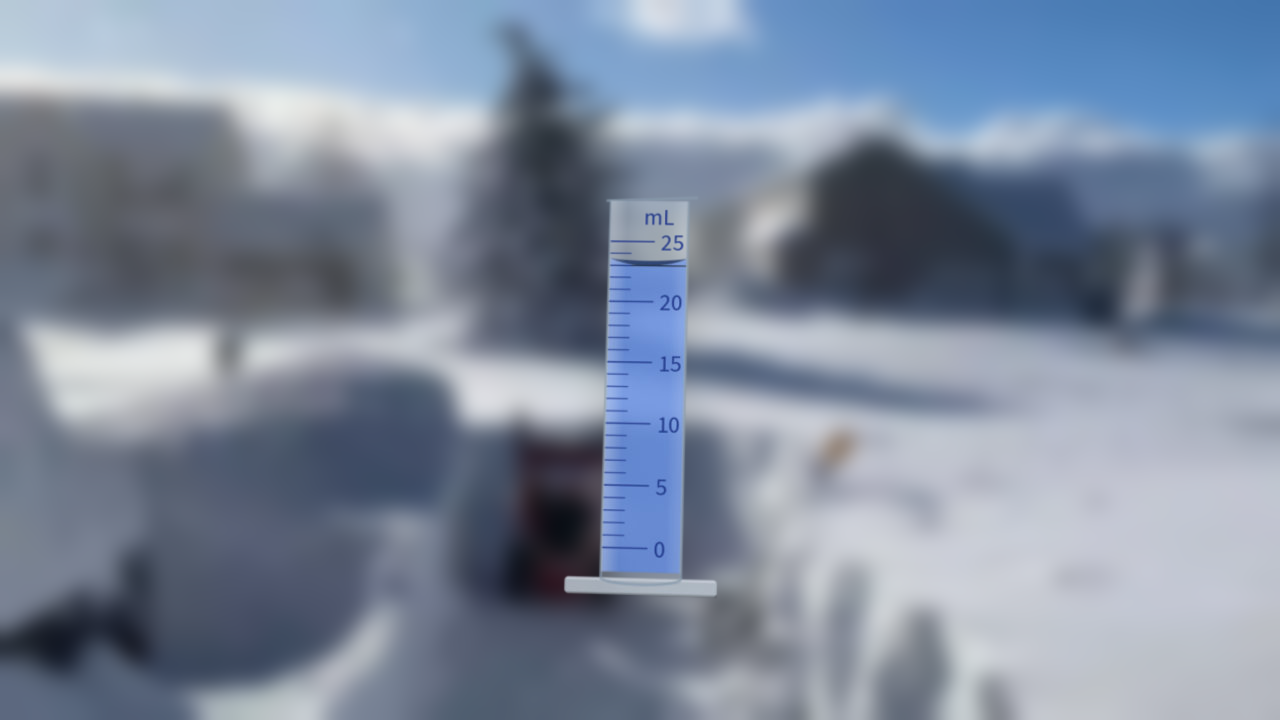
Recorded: 23 mL
